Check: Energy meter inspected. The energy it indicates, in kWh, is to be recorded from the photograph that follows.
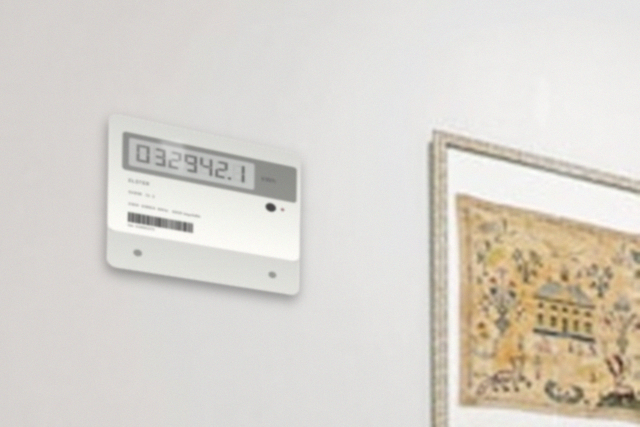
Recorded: 32942.1 kWh
